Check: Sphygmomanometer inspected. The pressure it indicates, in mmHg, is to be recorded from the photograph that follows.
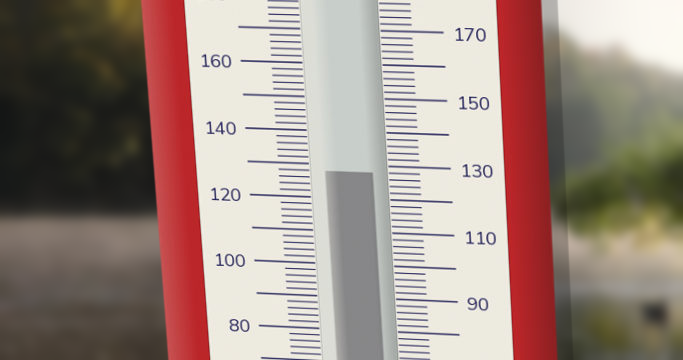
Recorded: 128 mmHg
